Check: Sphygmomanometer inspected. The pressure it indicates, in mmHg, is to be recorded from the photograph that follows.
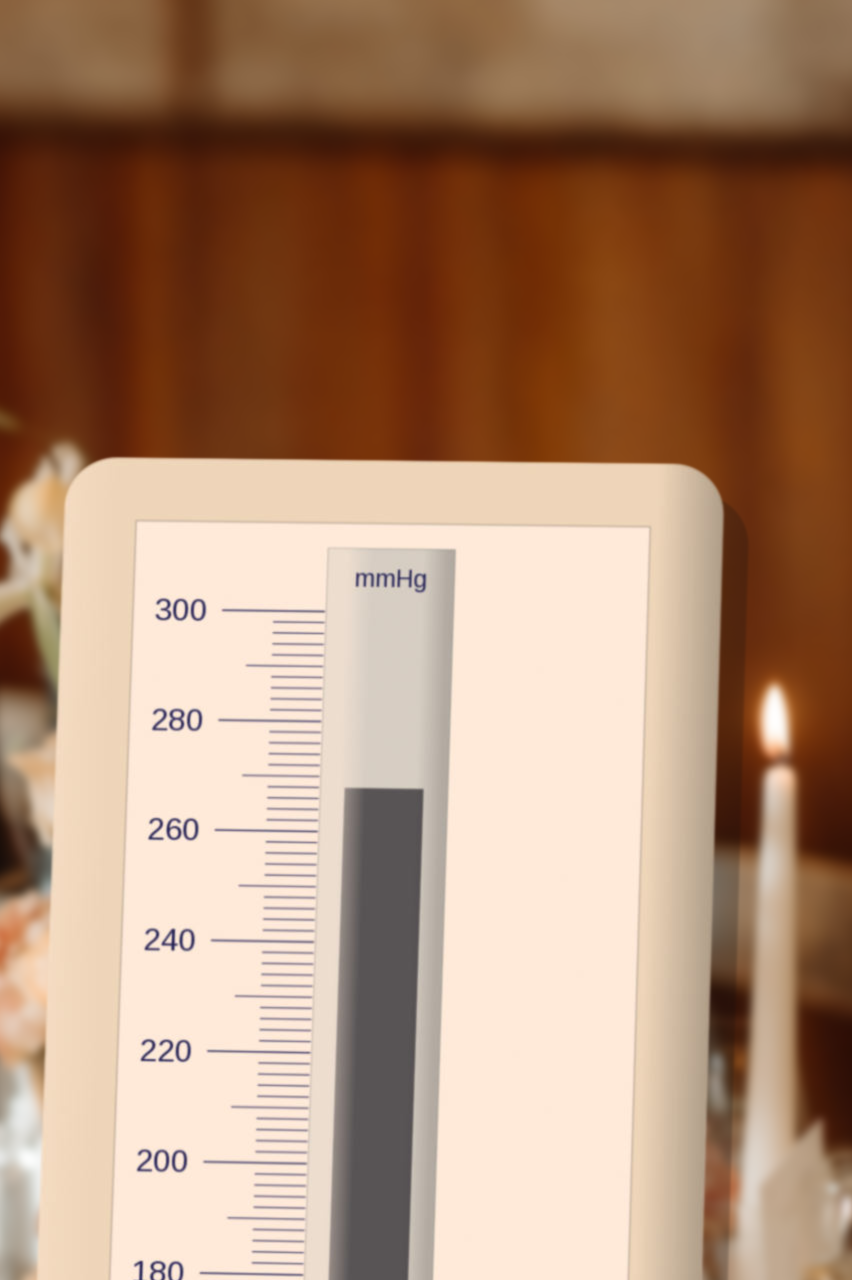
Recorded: 268 mmHg
